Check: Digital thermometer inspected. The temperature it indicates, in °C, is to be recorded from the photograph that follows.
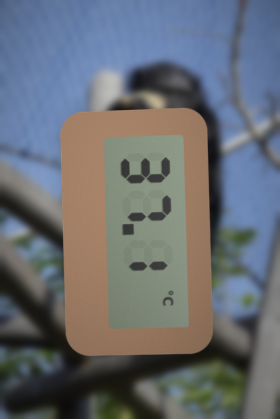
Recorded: 37.1 °C
